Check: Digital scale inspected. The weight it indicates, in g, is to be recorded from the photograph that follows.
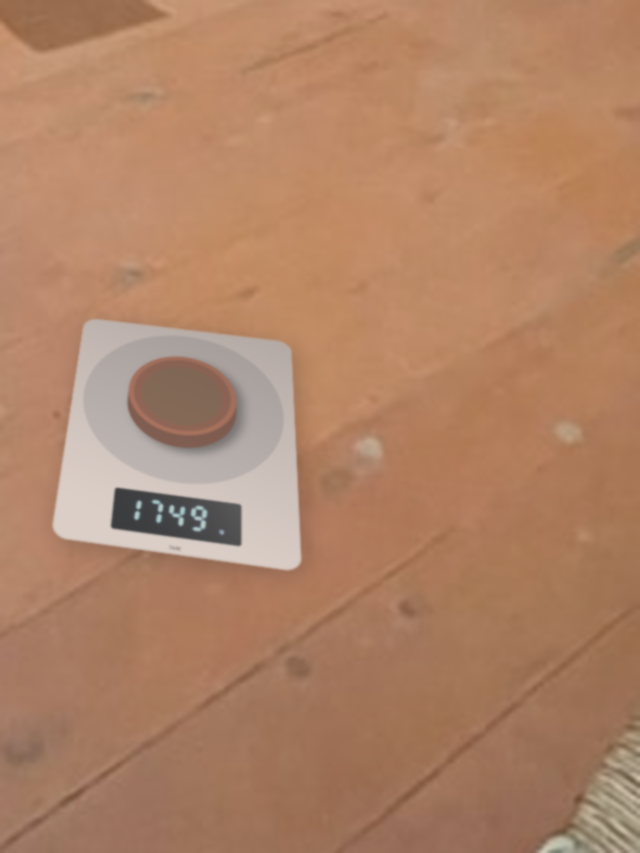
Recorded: 1749 g
